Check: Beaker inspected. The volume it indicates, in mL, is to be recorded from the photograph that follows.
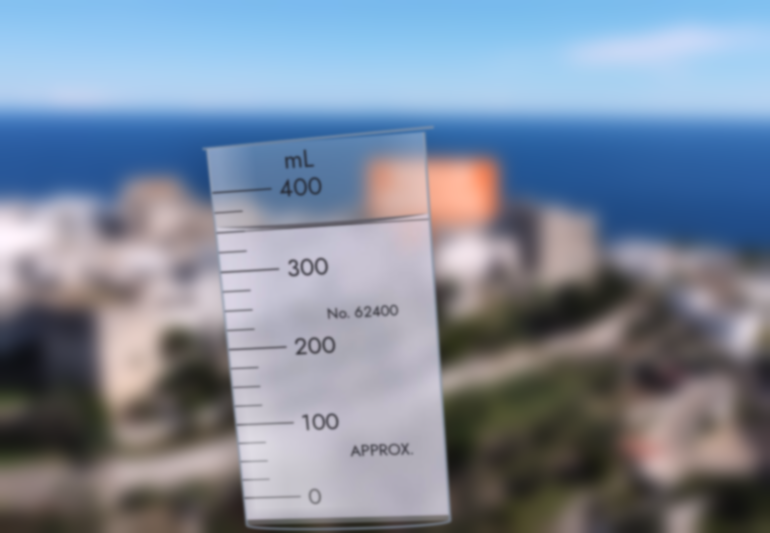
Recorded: 350 mL
